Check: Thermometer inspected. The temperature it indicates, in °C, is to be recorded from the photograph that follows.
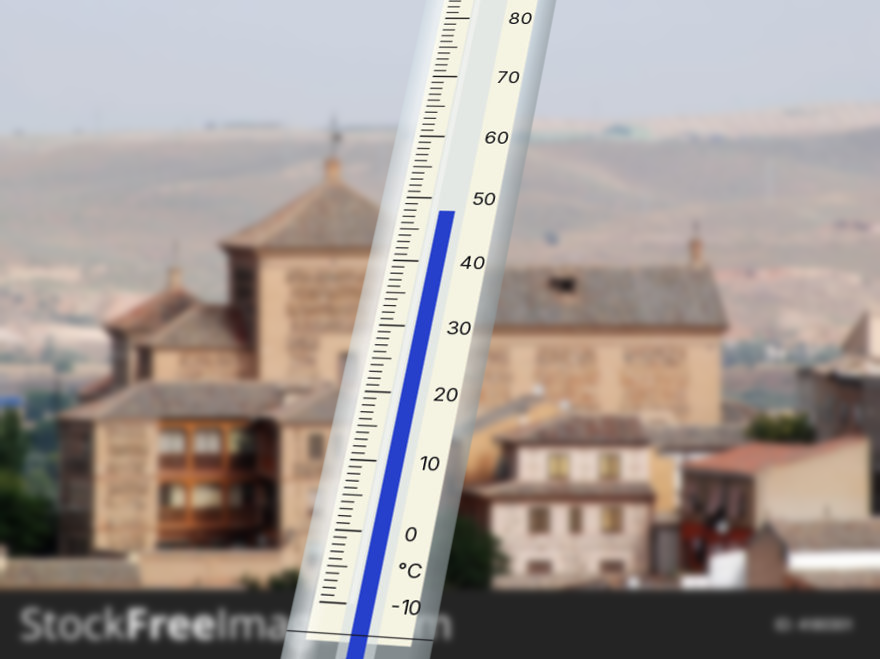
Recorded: 48 °C
